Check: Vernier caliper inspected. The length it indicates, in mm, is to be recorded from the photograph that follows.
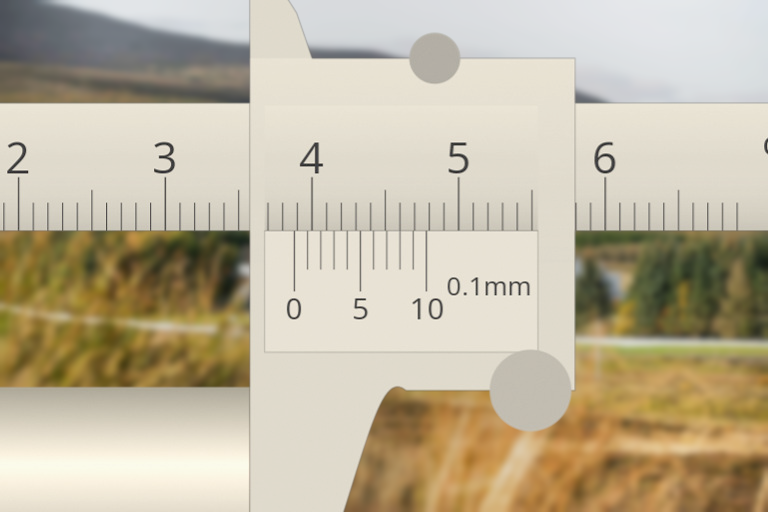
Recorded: 38.8 mm
